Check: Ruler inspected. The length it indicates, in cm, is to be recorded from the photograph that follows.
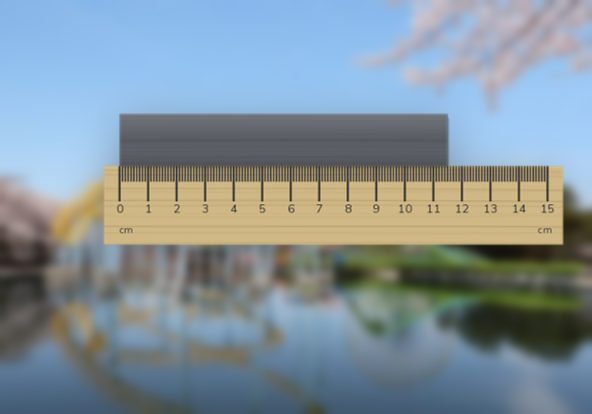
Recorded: 11.5 cm
